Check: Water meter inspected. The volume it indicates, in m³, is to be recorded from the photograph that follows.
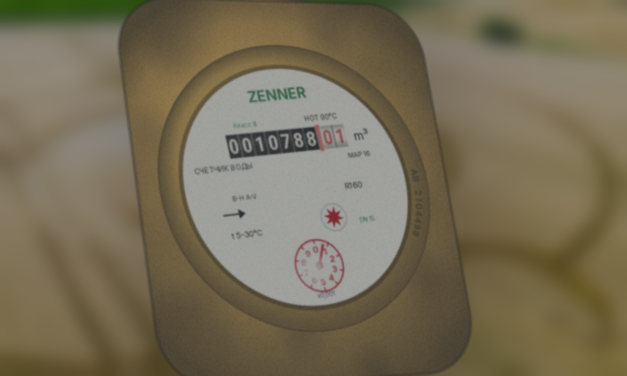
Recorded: 10788.010 m³
